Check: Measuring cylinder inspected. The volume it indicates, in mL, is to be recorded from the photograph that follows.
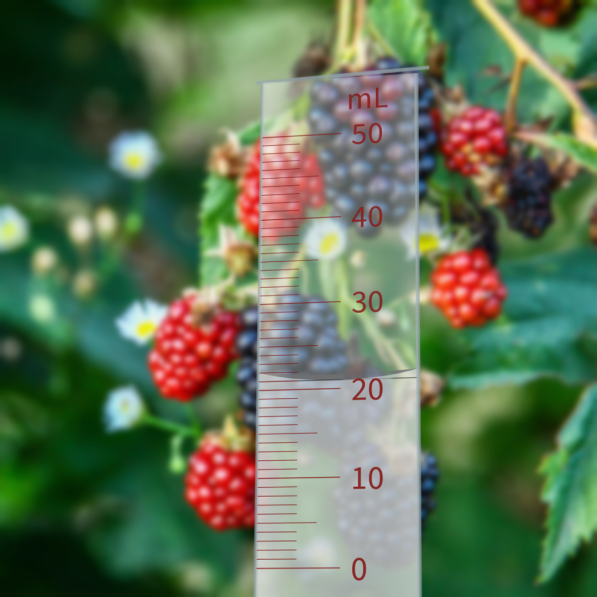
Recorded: 21 mL
